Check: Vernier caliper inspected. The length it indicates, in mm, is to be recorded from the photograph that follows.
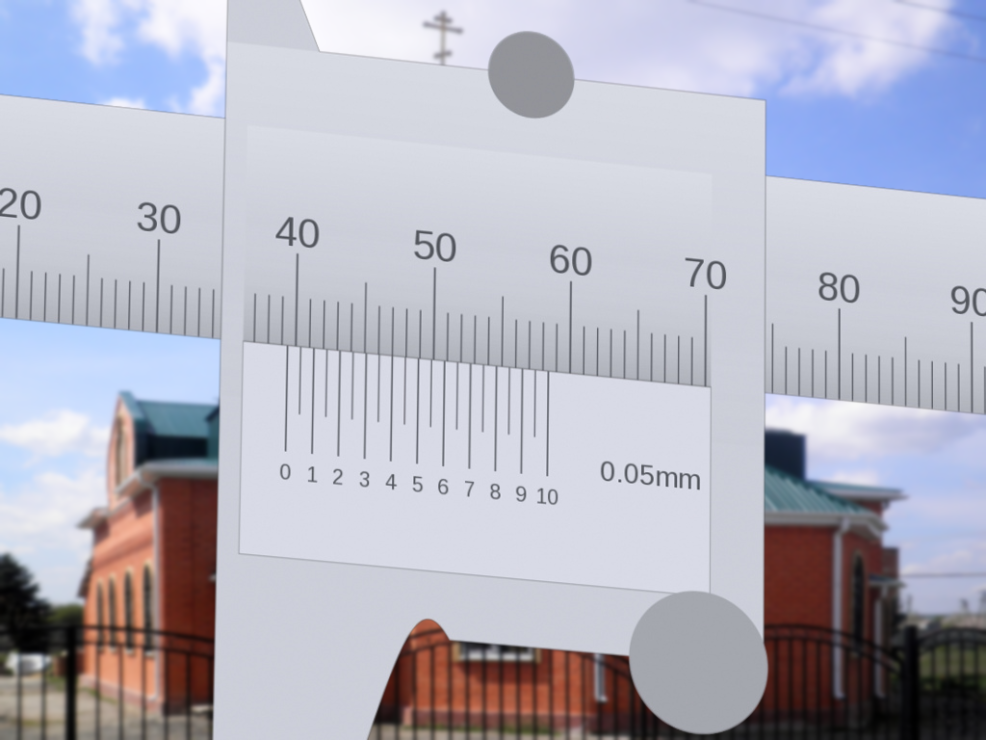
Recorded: 39.4 mm
